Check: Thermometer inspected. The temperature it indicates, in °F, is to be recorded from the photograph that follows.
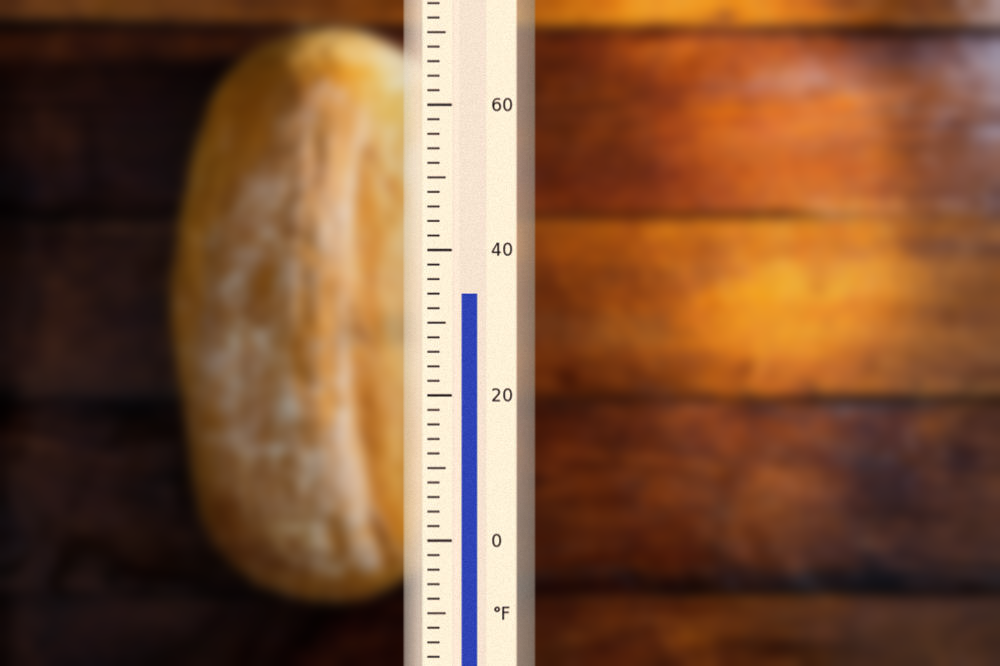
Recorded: 34 °F
